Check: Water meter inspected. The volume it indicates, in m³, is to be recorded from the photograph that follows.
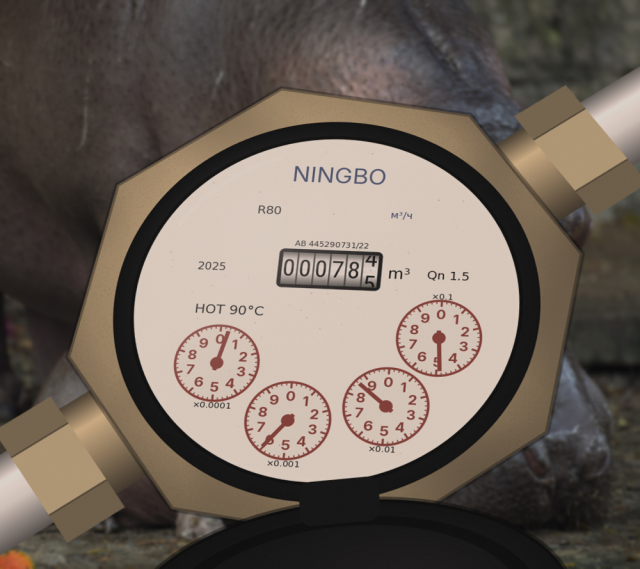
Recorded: 784.4860 m³
